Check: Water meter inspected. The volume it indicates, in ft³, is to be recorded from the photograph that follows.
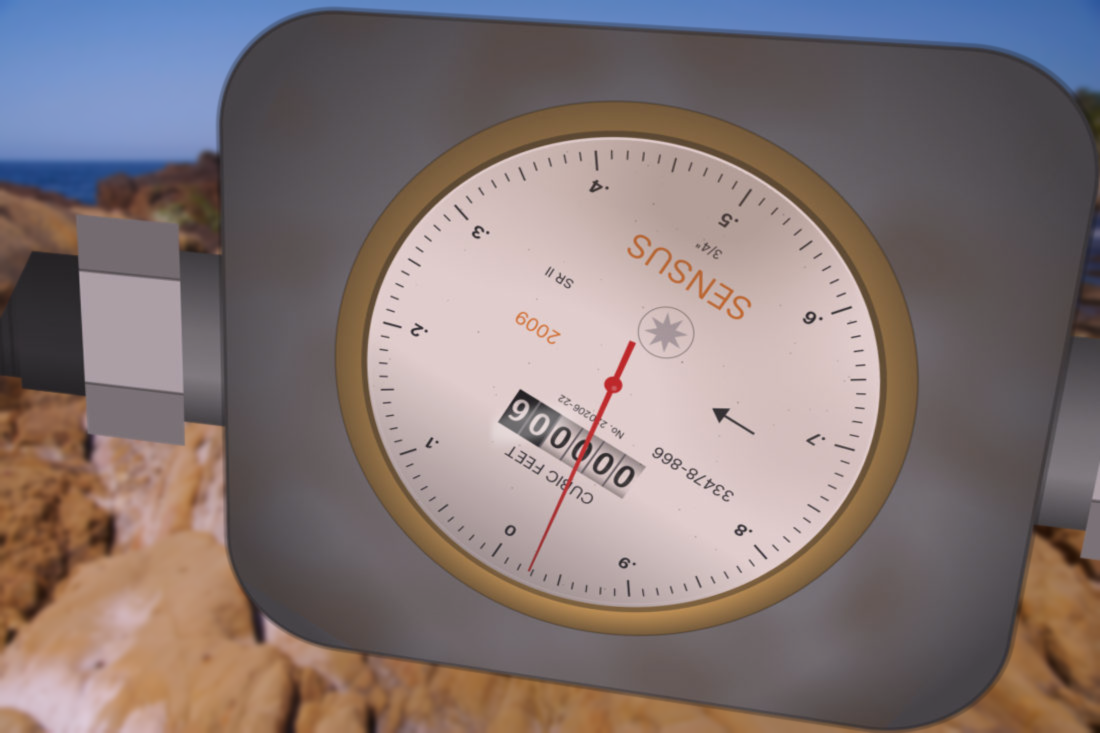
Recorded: 5.97 ft³
